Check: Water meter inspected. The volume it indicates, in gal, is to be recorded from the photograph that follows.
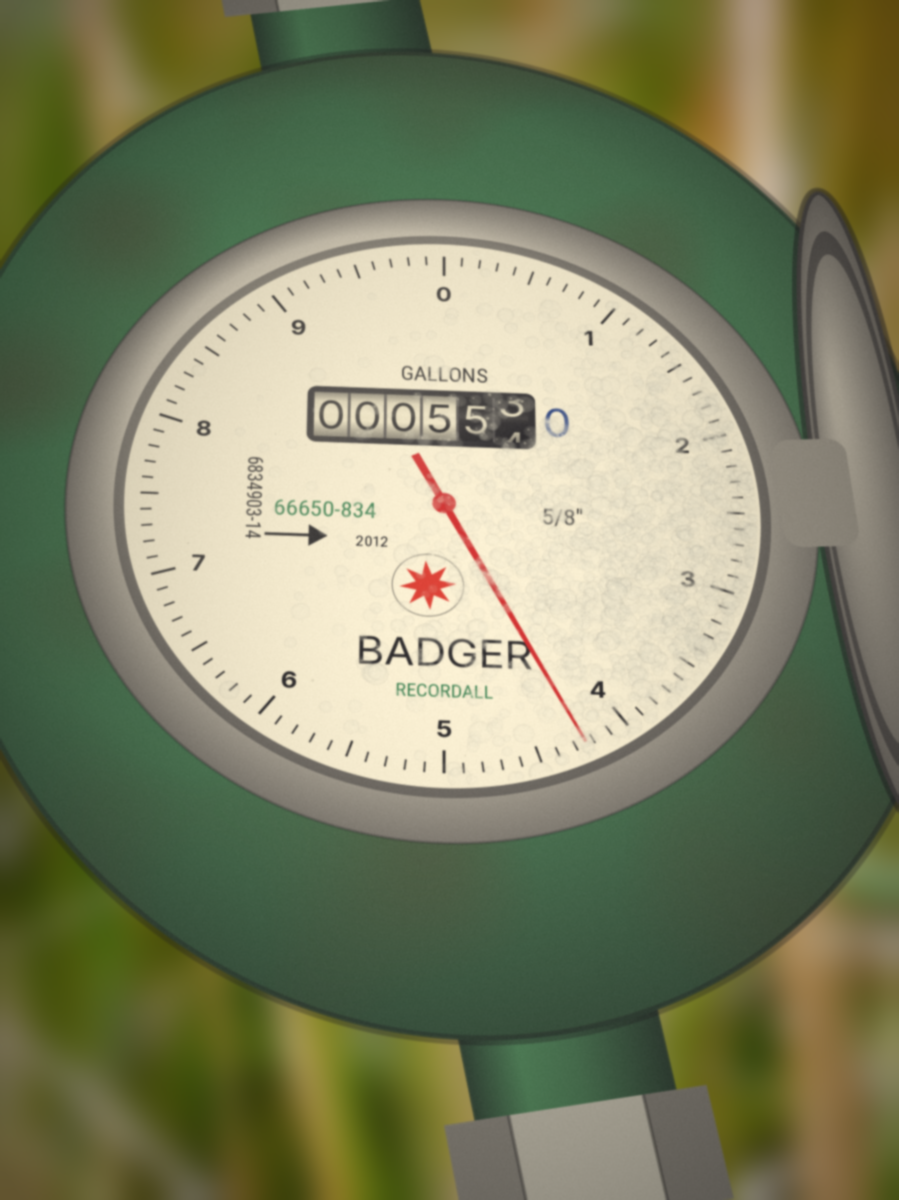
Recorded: 5534.2 gal
